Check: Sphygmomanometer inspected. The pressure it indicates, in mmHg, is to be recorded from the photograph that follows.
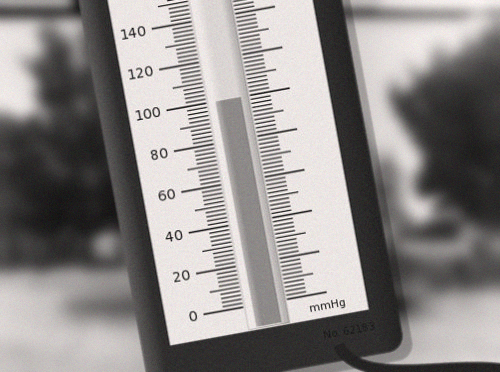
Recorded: 100 mmHg
